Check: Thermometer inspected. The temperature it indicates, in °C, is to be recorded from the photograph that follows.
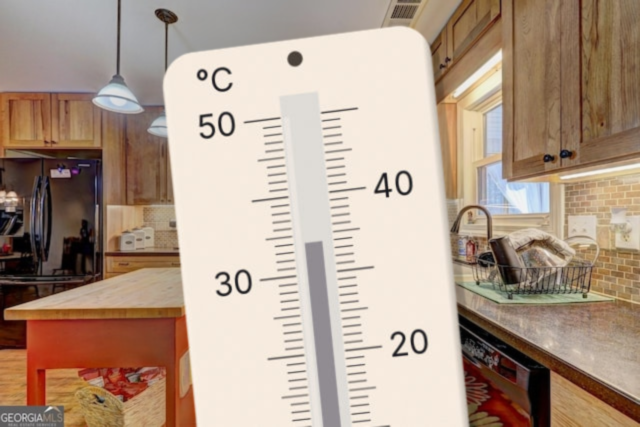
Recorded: 34 °C
